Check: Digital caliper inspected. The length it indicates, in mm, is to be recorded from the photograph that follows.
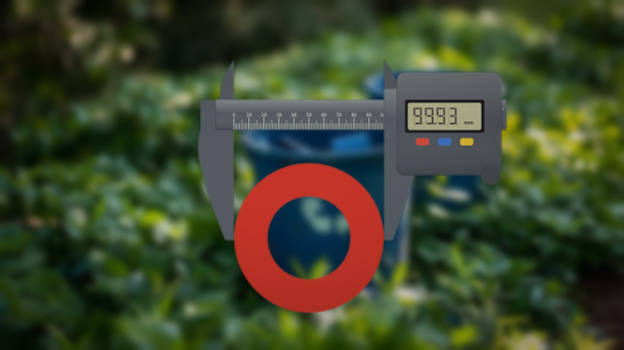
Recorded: 99.93 mm
